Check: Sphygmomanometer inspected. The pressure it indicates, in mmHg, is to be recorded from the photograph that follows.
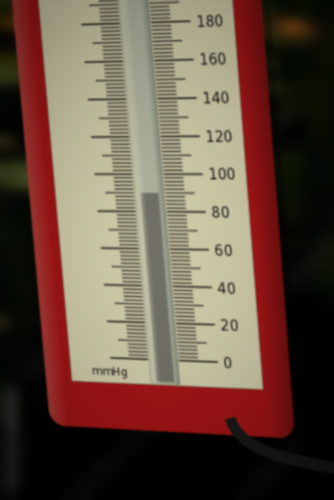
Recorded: 90 mmHg
